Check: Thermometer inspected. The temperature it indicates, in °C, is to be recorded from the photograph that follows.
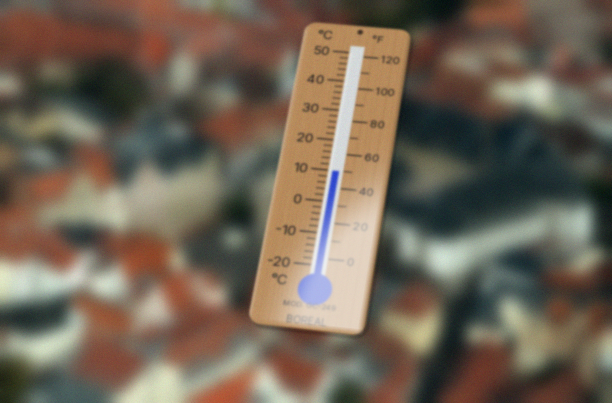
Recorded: 10 °C
